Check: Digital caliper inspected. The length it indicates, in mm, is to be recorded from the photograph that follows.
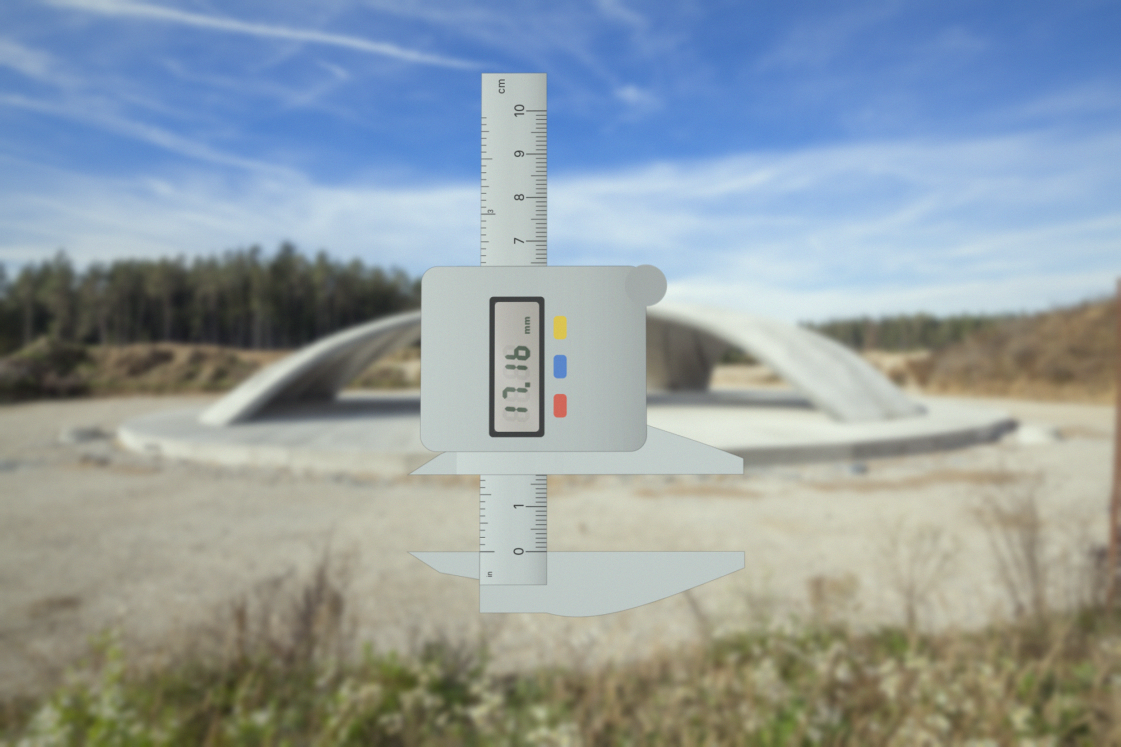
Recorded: 17.16 mm
